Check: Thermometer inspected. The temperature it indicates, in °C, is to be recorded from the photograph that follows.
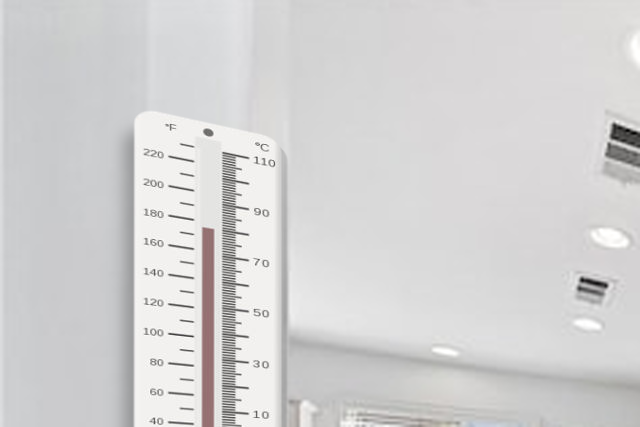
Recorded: 80 °C
